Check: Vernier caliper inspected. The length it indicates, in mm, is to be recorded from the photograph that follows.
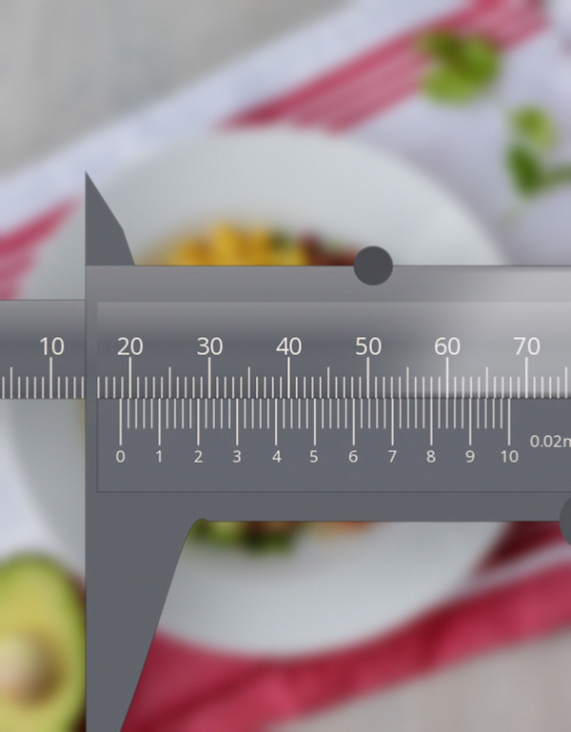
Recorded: 18.8 mm
